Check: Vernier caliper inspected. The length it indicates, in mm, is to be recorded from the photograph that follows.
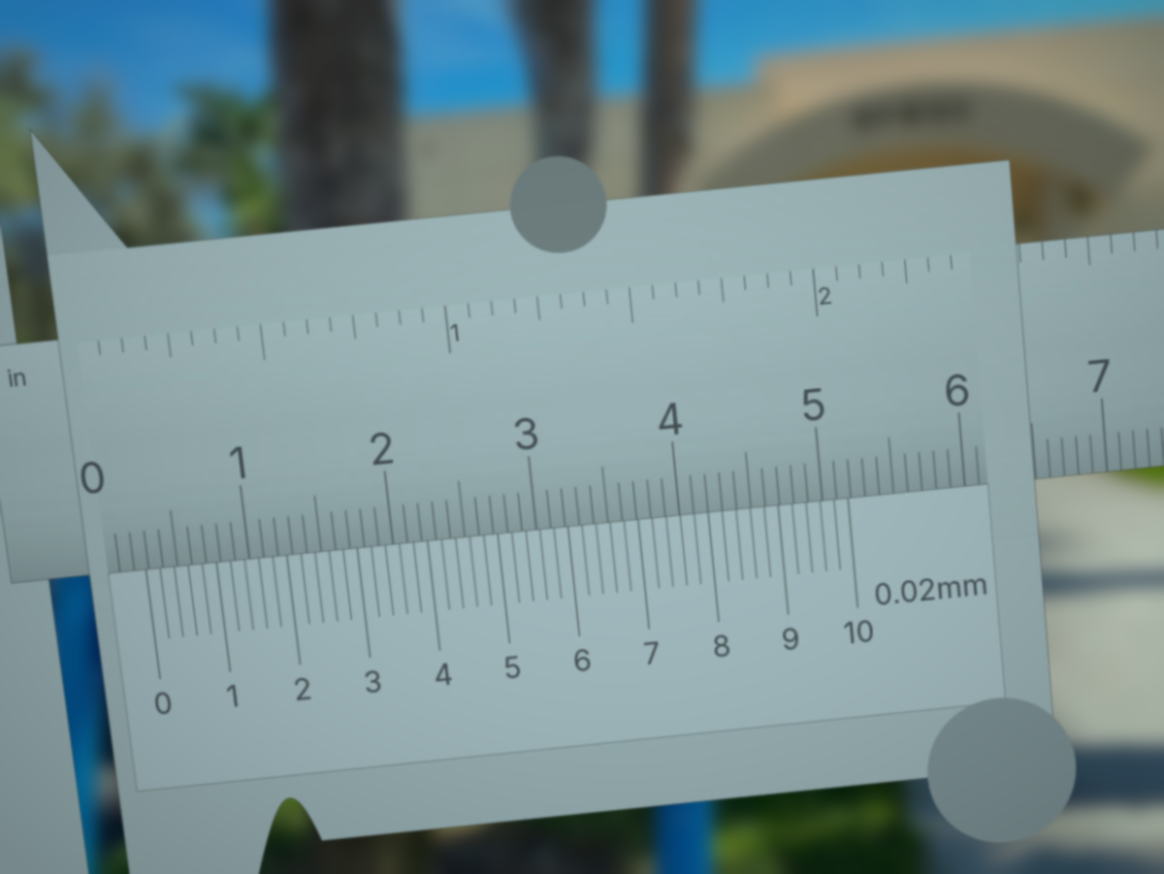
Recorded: 2.8 mm
